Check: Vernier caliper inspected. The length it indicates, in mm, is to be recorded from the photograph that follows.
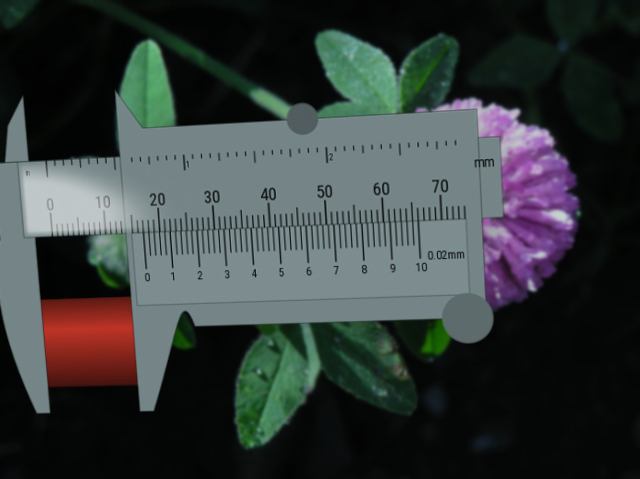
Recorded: 17.0 mm
